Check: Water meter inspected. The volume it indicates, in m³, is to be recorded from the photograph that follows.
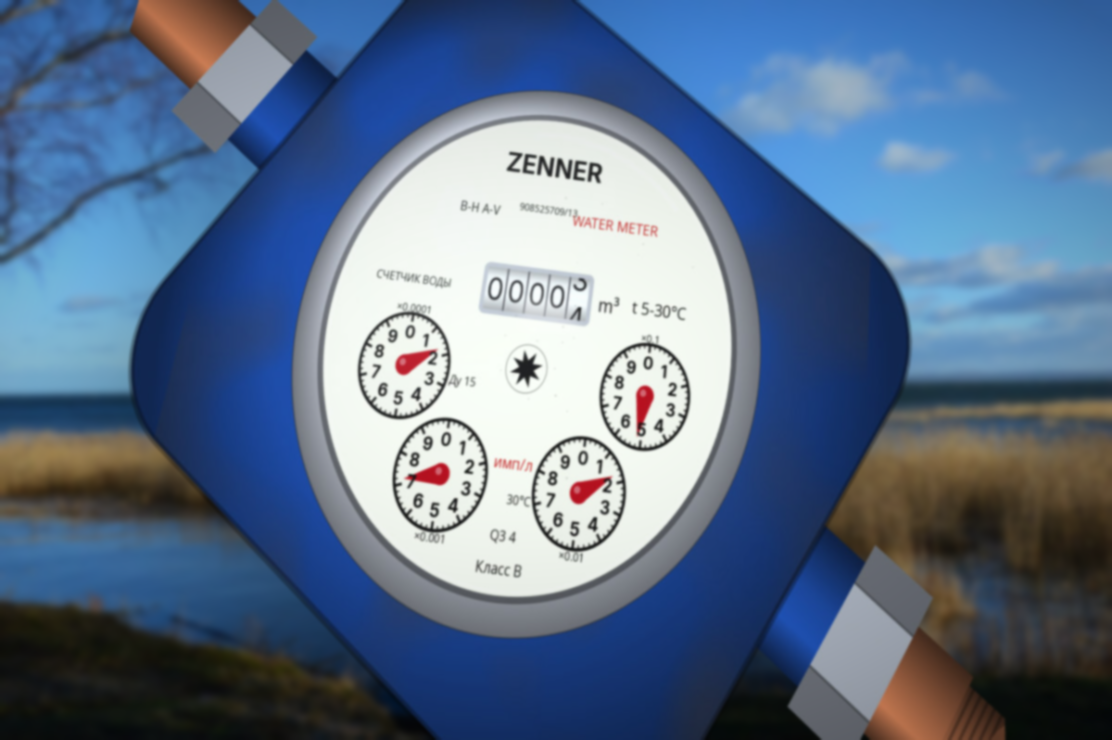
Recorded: 3.5171 m³
